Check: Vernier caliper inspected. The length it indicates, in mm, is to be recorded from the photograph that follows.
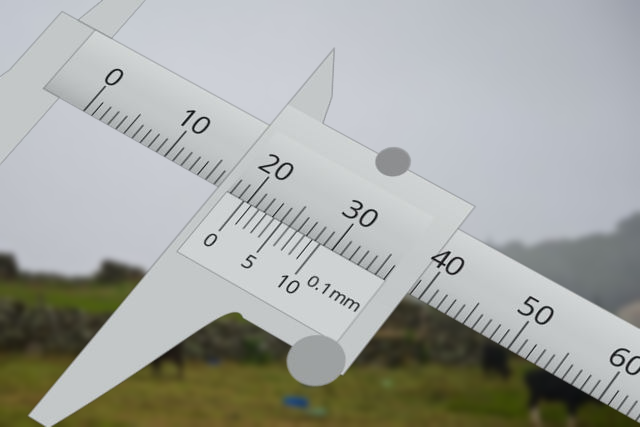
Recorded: 19.6 mm
